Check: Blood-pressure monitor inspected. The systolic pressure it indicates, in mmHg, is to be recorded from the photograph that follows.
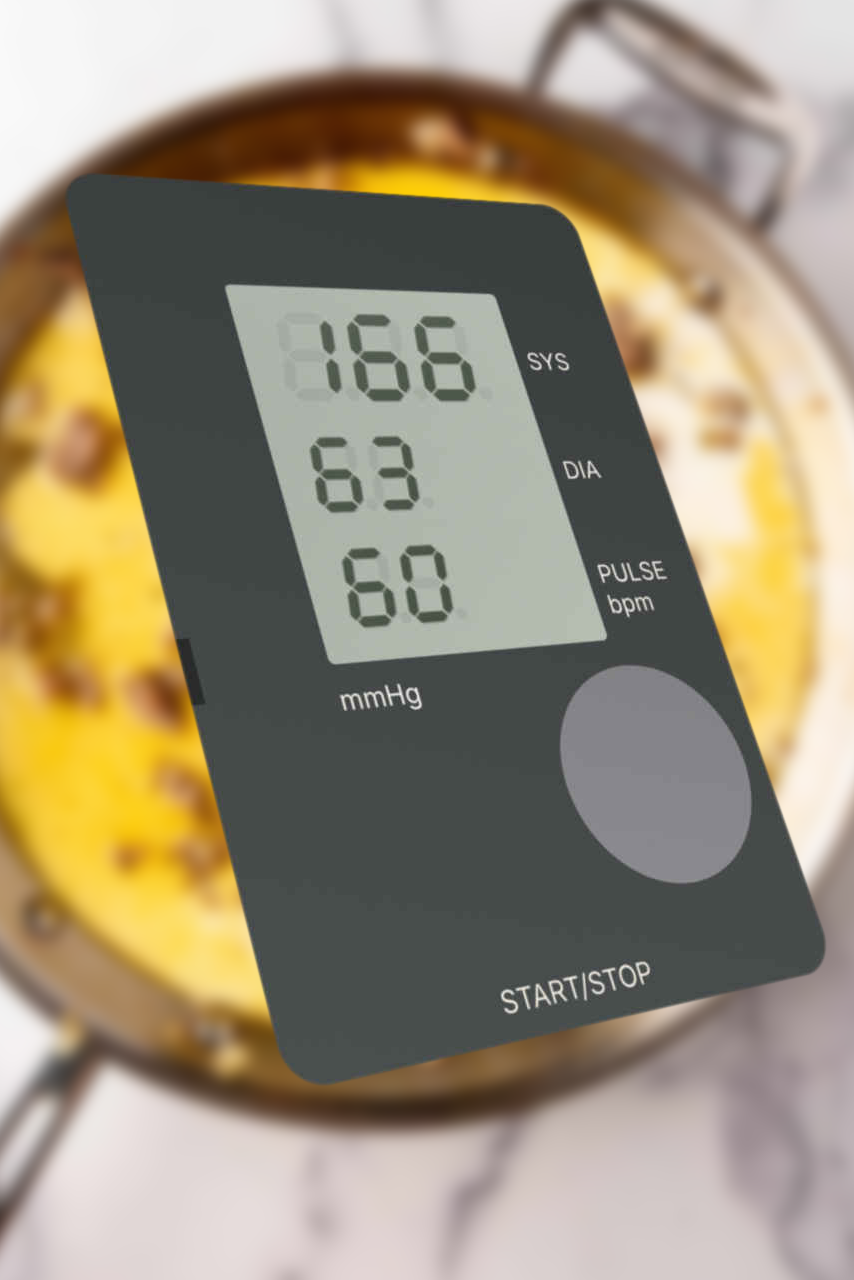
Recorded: 166 mmHg
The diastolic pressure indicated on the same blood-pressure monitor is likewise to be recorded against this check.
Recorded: 63 mmHg
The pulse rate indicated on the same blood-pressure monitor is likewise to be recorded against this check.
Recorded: 60 bpm
